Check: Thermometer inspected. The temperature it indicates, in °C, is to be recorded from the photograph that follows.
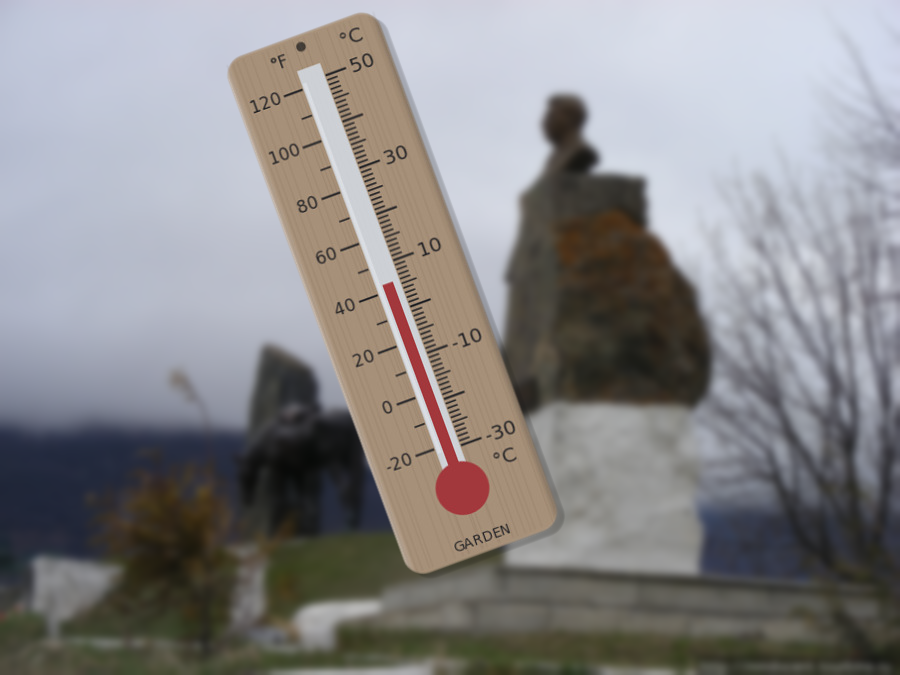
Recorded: 6 °C
